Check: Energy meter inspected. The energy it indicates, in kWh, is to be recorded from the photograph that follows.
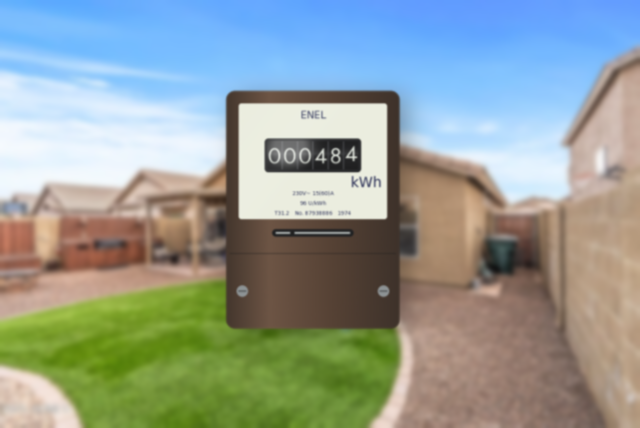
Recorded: 484 kWh
